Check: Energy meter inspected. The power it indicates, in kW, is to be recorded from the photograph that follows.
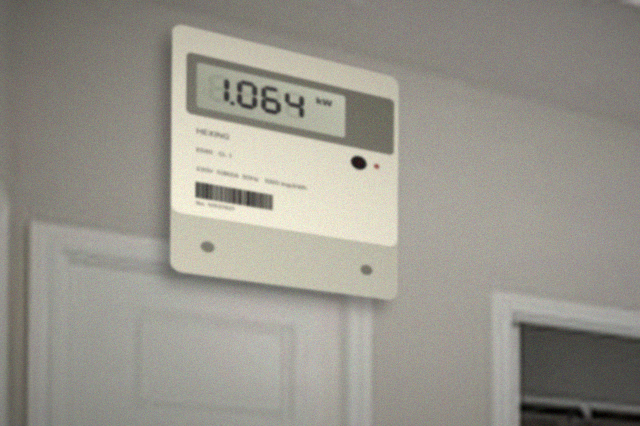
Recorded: 1.064 kW
